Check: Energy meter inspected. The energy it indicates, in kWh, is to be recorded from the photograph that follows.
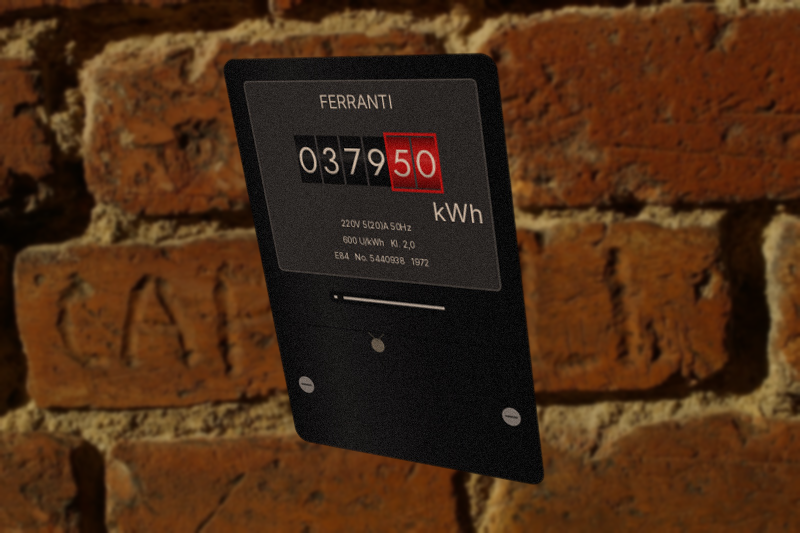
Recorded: 379.50 kWh
